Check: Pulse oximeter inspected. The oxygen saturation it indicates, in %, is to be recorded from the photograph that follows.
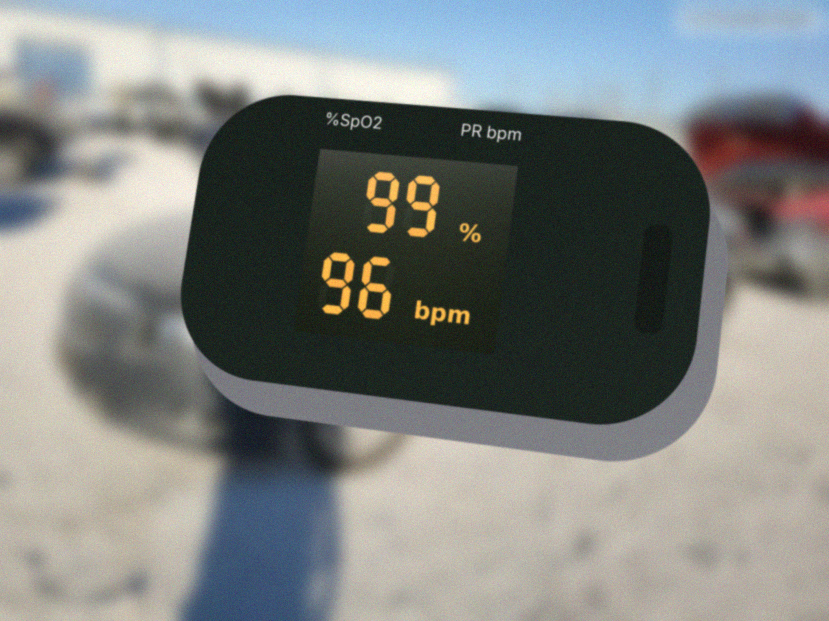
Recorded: 99 %
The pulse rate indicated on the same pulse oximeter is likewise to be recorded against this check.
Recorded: 96 bpm
